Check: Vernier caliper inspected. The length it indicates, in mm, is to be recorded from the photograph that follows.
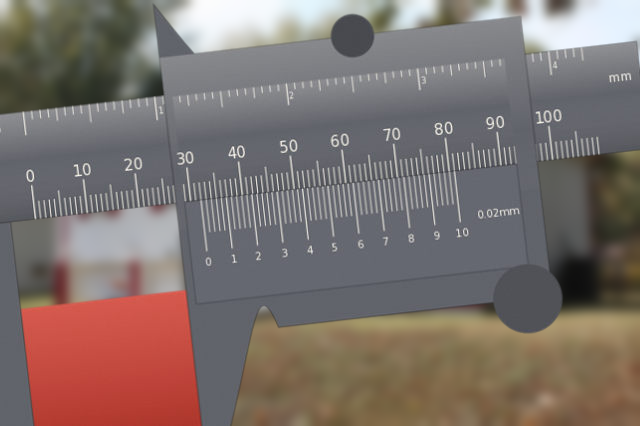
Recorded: 32.0 mm
